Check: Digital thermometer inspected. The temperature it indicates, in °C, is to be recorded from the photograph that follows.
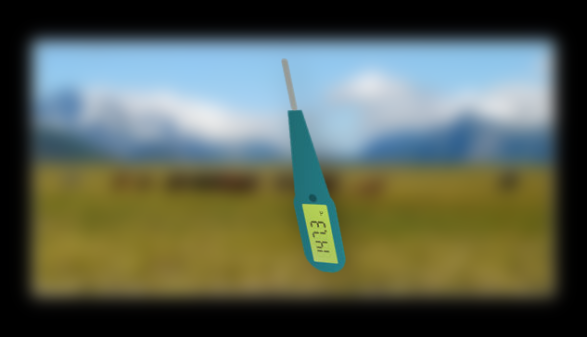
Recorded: 147.3 °C
